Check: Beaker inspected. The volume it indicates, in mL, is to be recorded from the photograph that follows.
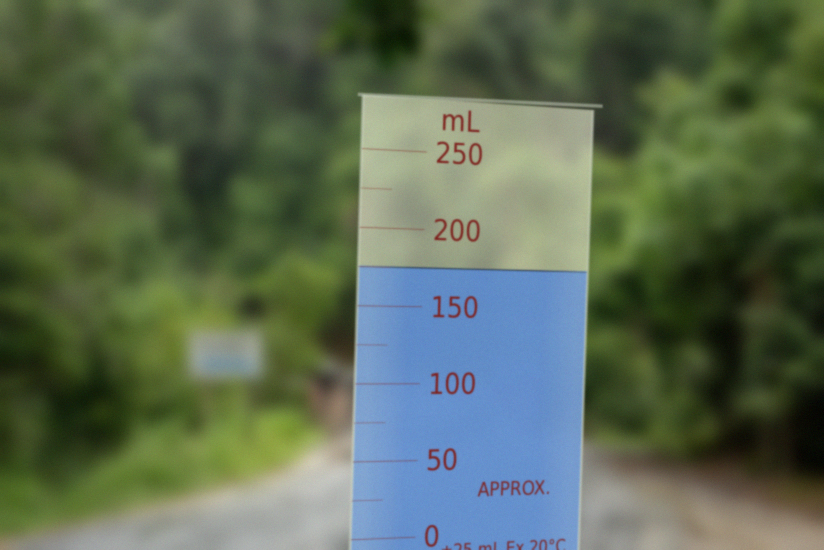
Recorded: 175 mL
